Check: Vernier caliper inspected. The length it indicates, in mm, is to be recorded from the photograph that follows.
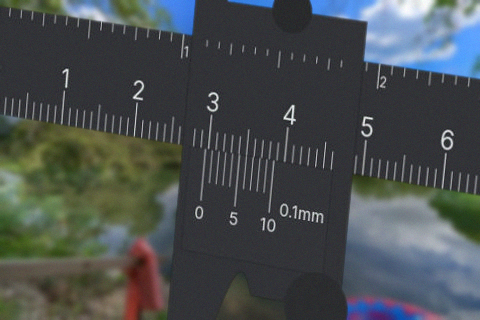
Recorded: 29.6 mm
